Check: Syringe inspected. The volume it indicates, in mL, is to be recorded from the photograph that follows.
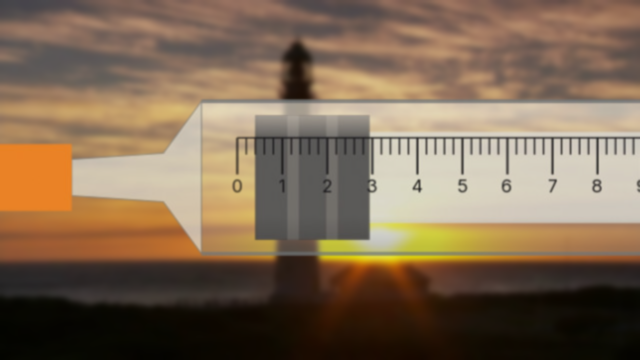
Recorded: 0.4 mL
